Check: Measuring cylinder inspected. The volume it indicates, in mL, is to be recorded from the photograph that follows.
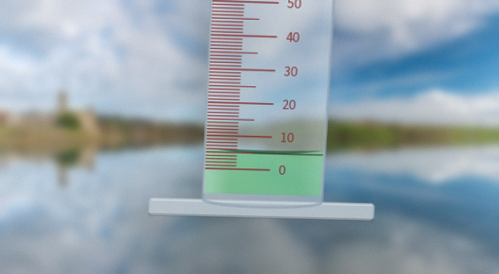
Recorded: 5 mL
